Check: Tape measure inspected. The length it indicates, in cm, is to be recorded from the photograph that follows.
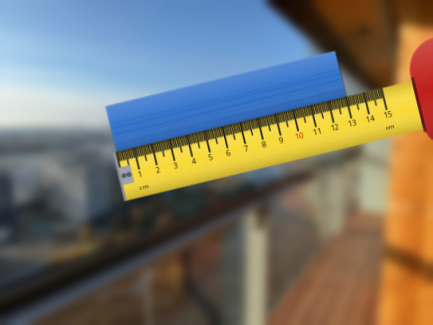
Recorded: 13 cm
